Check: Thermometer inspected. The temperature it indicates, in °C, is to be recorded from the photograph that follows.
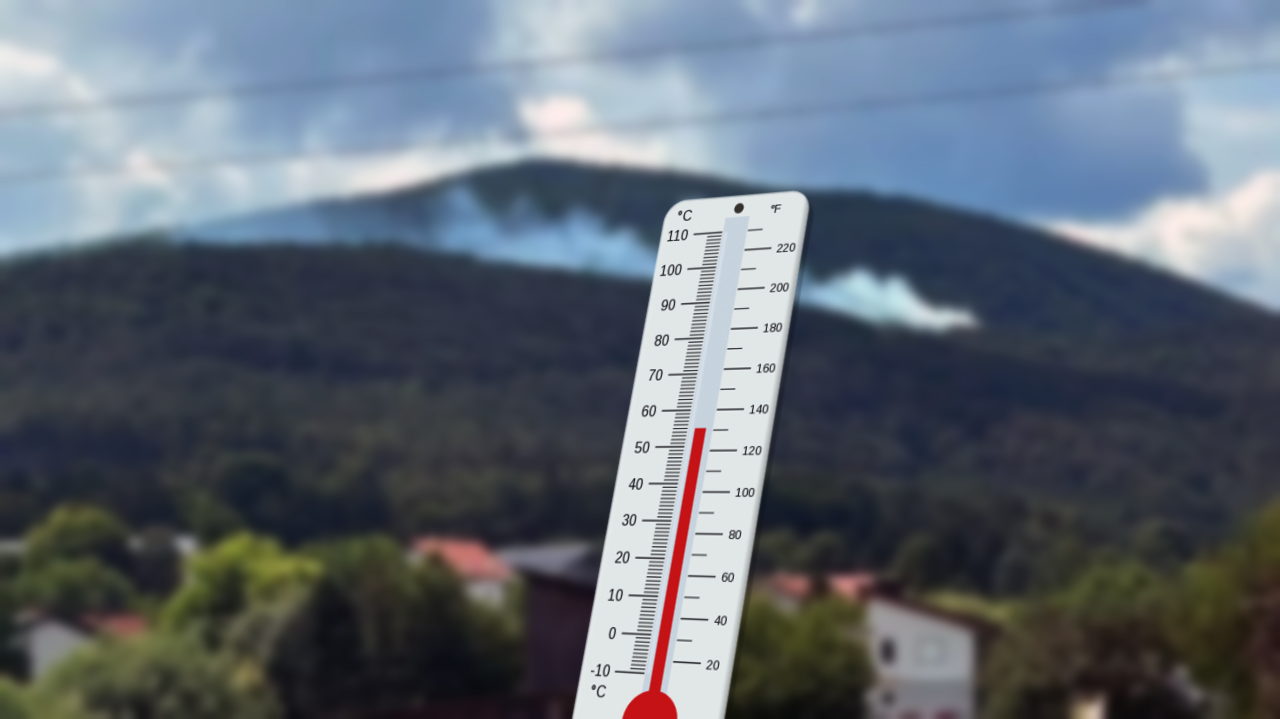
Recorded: 55 °C
